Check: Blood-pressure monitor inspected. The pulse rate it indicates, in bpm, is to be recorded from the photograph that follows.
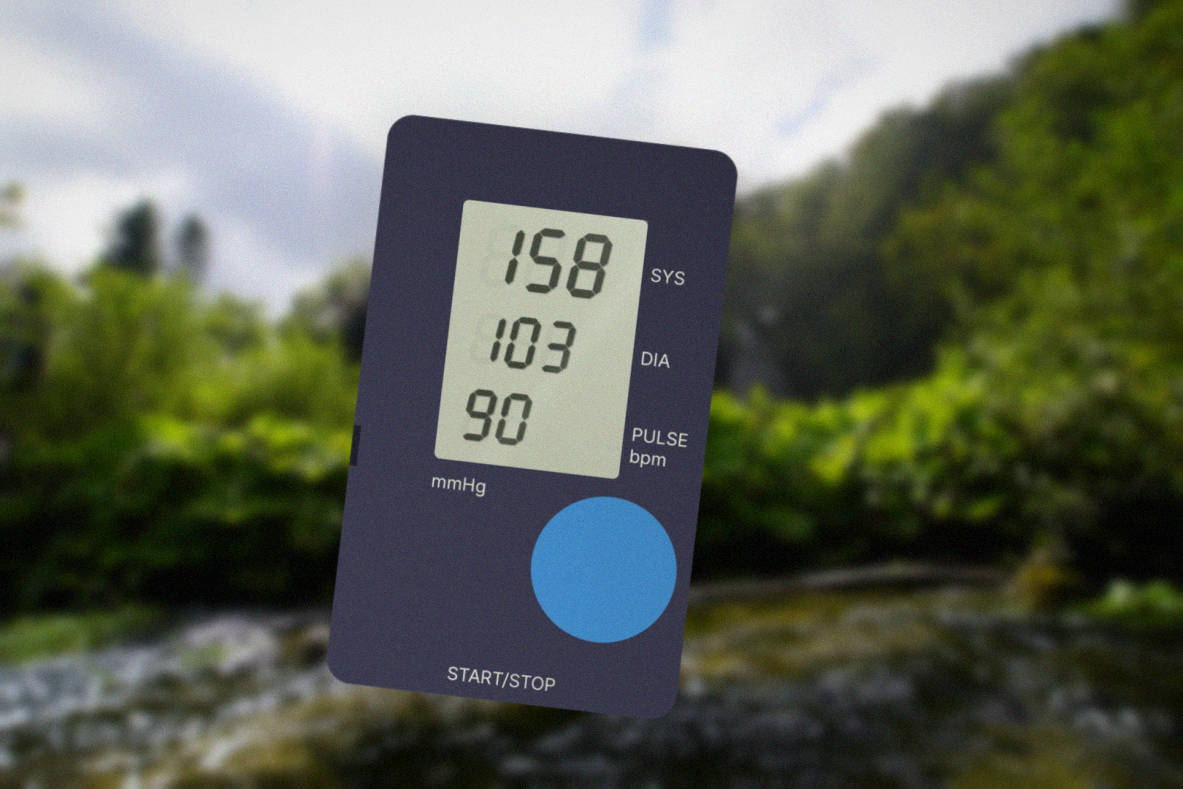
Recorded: 90 bpm
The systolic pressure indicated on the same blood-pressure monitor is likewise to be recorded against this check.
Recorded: 158 mmHg
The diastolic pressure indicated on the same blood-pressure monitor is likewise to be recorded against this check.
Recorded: 103 mmHg
